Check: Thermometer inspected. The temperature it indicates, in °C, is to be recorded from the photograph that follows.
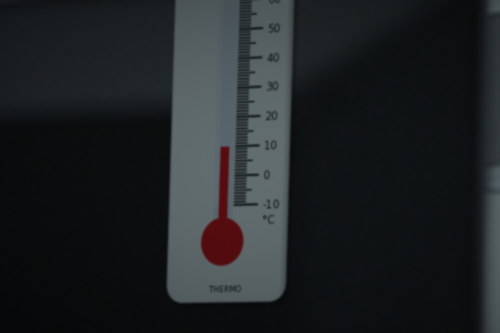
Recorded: 10 °C
